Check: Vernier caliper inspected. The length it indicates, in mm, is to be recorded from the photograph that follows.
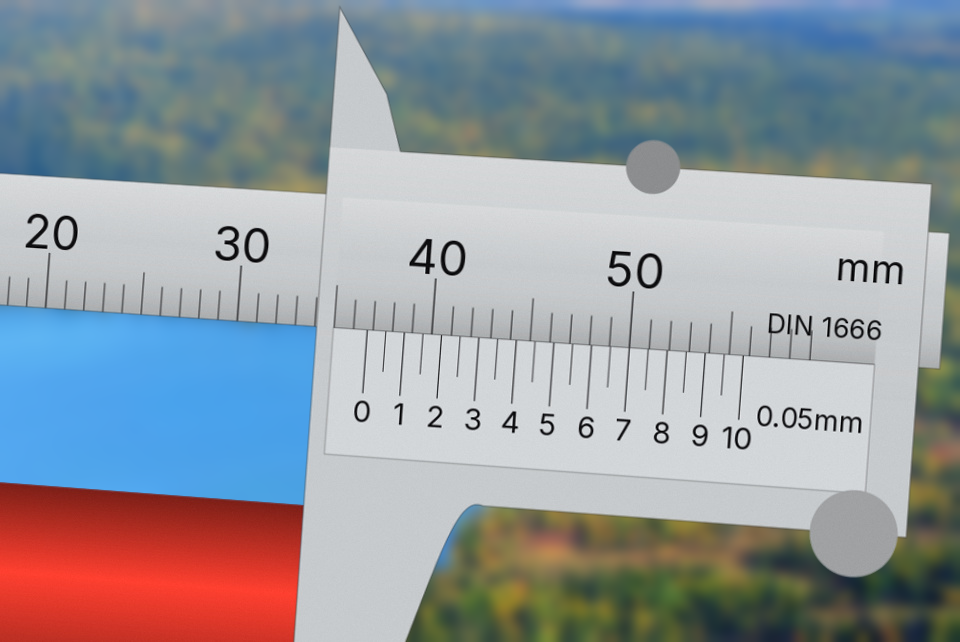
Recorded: 36.7 mm
